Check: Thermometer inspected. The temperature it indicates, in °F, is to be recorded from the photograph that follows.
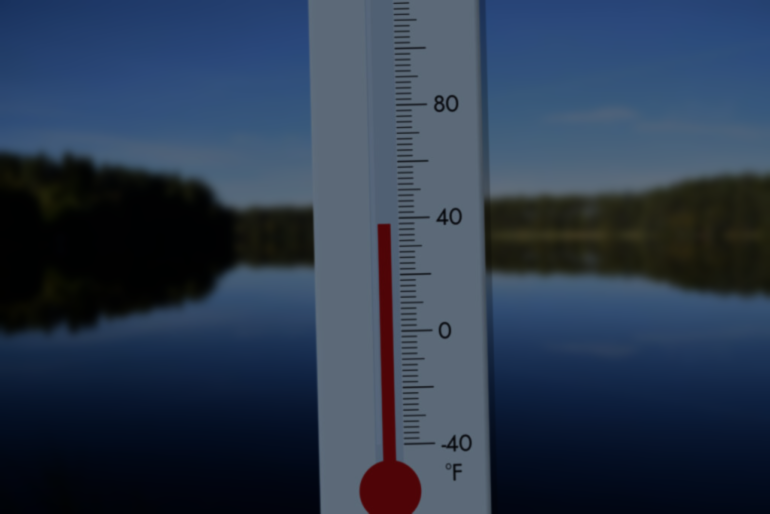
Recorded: 38 °F
